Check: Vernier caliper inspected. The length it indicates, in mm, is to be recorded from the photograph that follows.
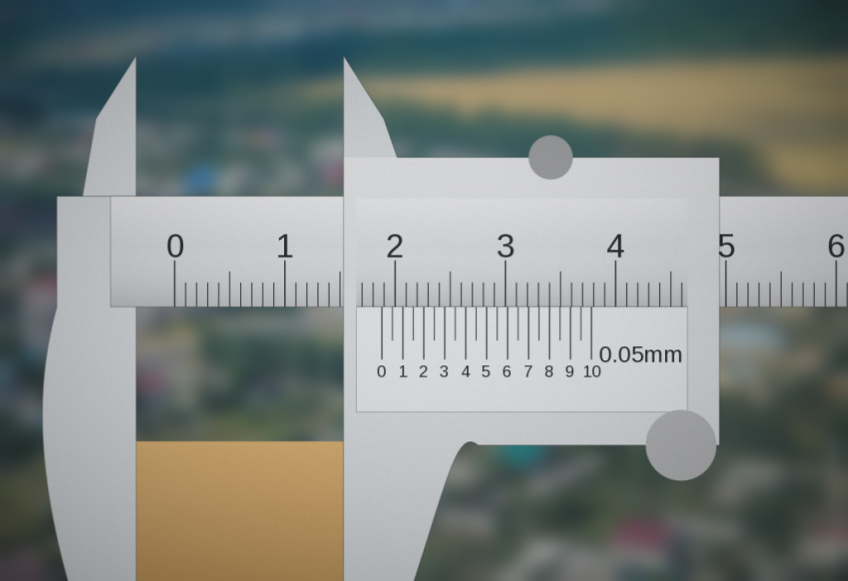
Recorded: 18.8 mm
